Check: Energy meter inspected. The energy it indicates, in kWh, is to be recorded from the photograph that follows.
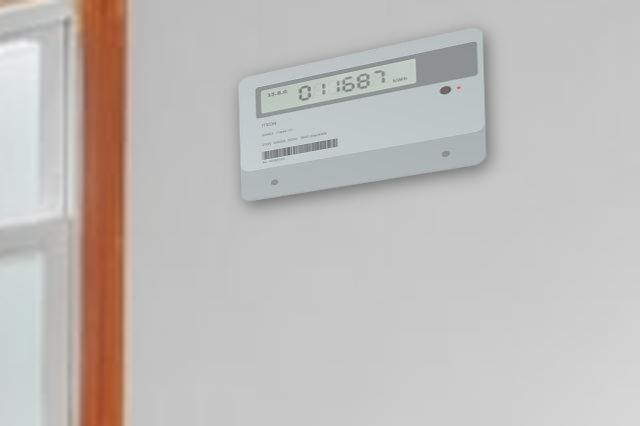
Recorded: 11687 kWh
